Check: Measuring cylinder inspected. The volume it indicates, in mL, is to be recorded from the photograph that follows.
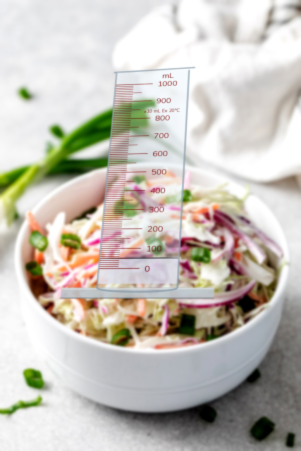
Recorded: 50 mL
